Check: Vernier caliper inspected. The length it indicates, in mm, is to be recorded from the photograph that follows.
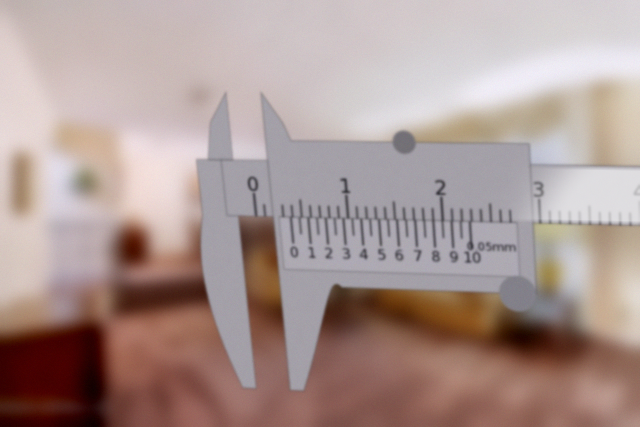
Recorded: 3.8 mm
